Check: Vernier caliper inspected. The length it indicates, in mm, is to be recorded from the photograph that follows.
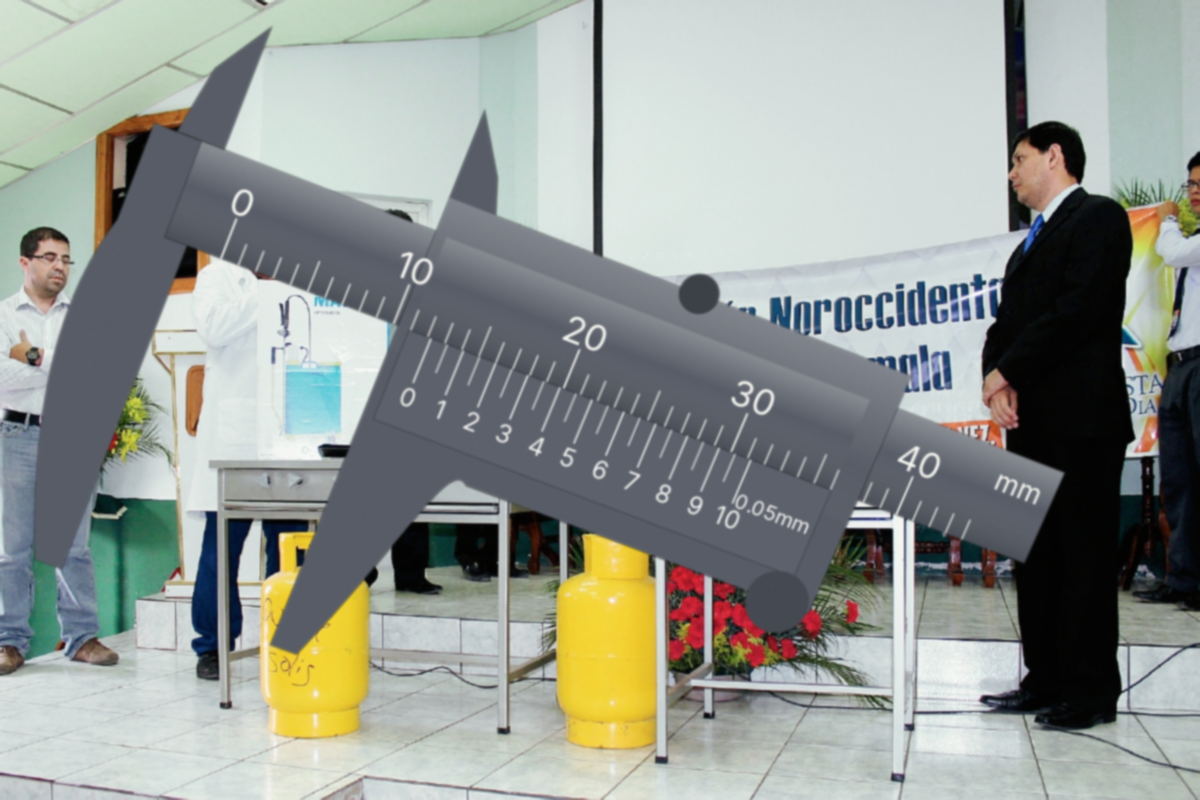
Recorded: 12.2 mm
